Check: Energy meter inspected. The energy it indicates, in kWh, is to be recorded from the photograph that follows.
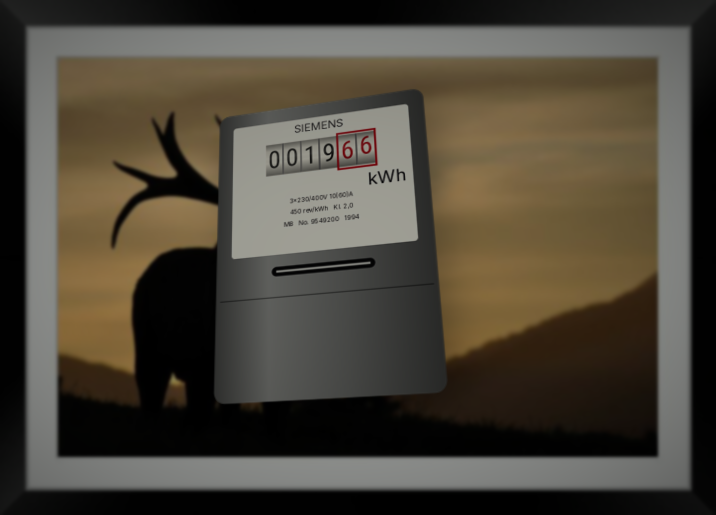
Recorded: 19.66 kWh
